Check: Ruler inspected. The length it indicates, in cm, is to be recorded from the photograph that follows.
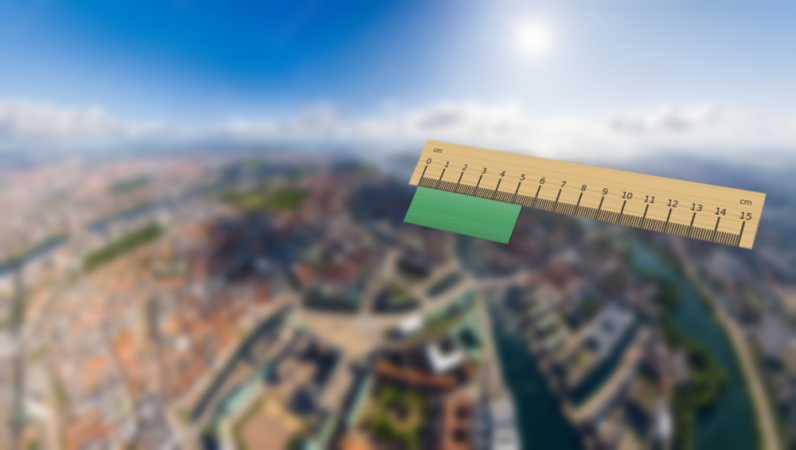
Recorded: 5.5 cm
